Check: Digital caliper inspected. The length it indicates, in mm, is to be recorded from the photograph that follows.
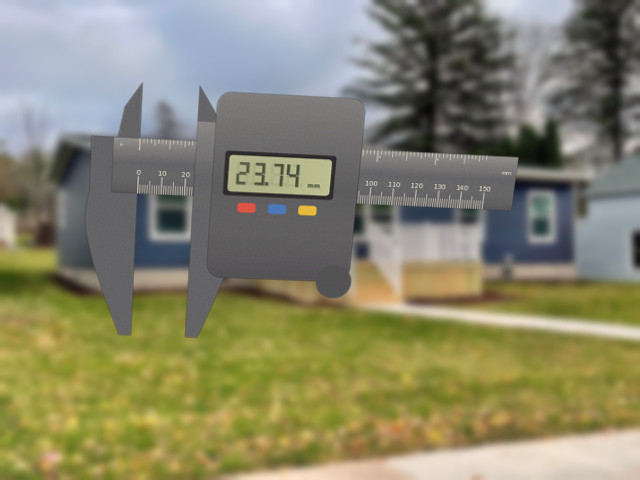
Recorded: 23.74 mm
